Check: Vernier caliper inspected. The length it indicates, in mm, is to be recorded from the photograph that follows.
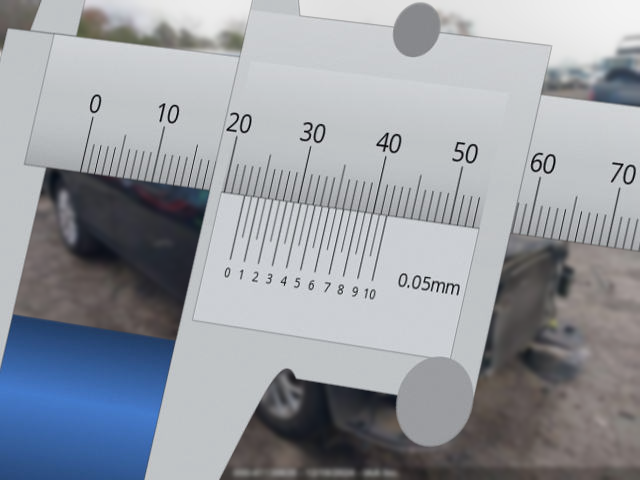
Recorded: 22.8 mm
